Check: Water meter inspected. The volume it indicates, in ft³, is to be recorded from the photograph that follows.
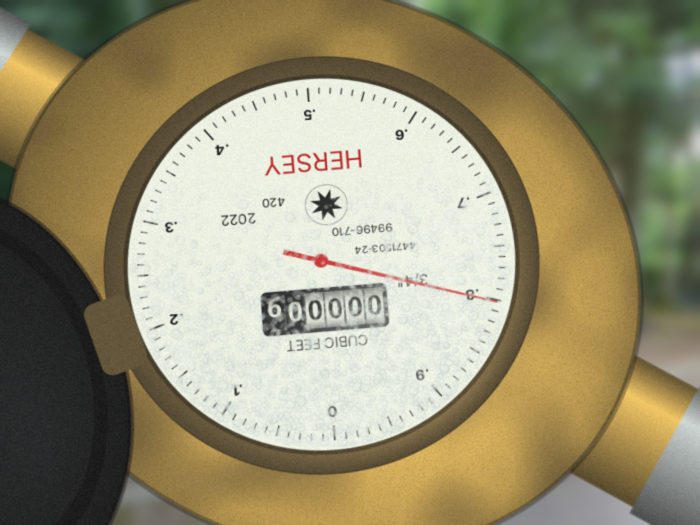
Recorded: 8.80 ft³
